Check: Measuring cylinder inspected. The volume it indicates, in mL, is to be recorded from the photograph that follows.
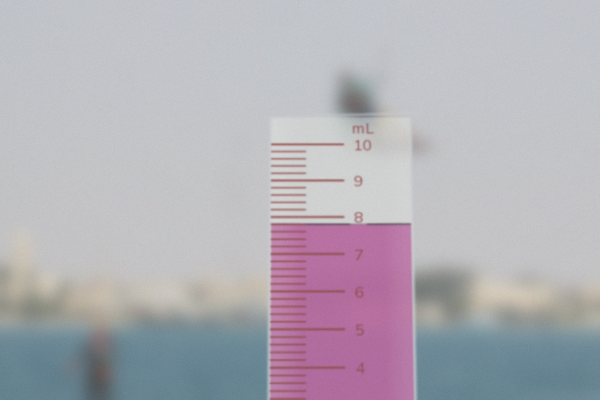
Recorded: 7.8 mL
